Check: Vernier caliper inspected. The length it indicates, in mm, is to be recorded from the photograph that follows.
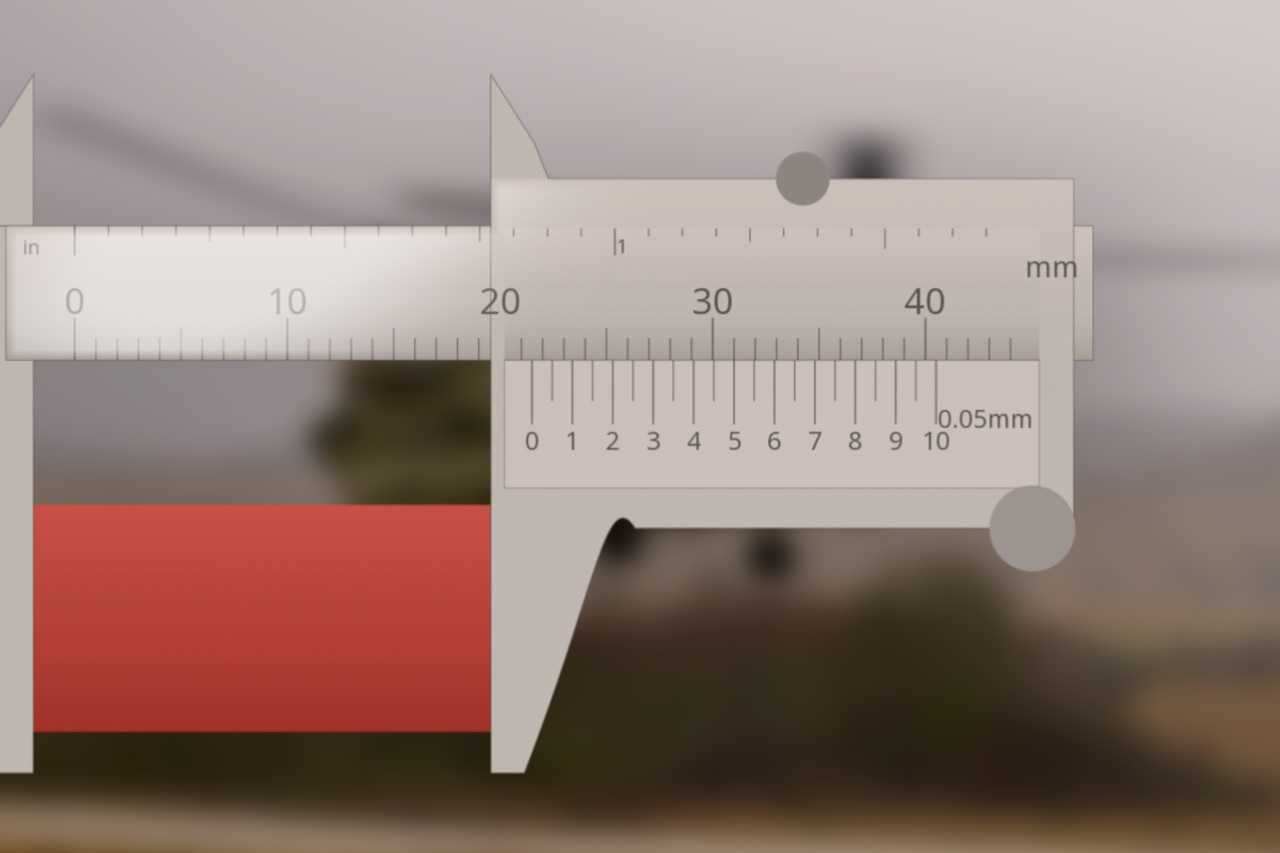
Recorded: 21.5 mm
